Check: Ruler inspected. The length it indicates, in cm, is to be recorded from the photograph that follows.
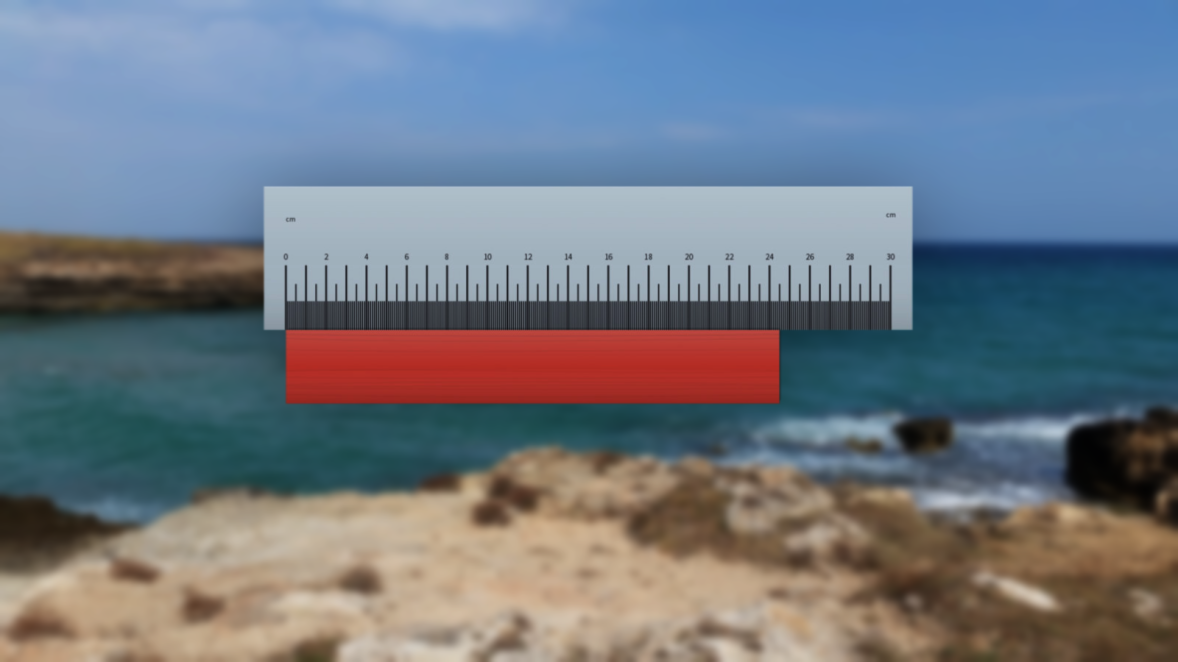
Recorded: 24.5 cm
